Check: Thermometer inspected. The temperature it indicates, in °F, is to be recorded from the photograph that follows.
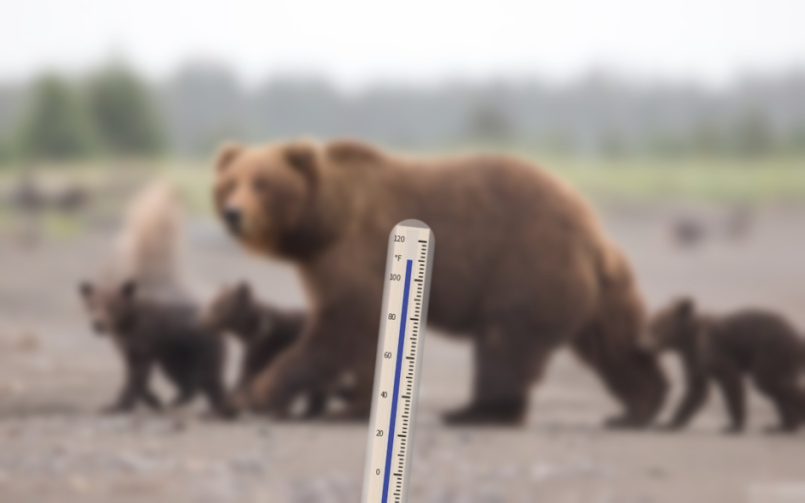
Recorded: 110 °F
